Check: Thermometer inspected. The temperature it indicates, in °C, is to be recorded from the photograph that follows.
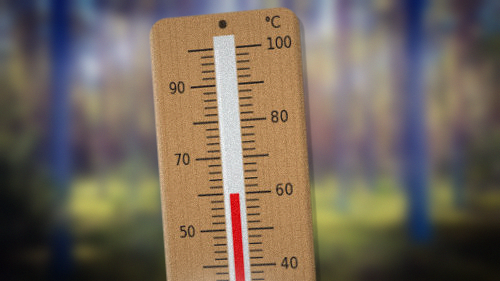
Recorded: 60 °C
